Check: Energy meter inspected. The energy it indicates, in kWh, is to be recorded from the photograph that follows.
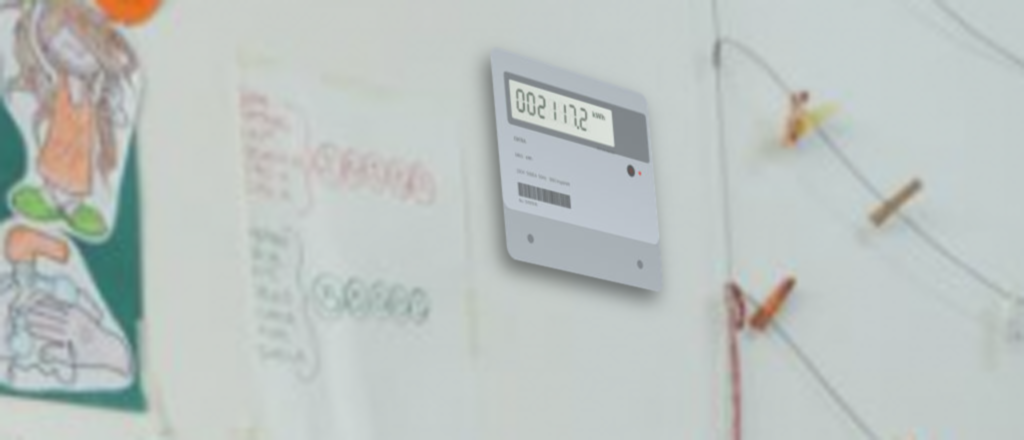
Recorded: 2117.2 kWh
